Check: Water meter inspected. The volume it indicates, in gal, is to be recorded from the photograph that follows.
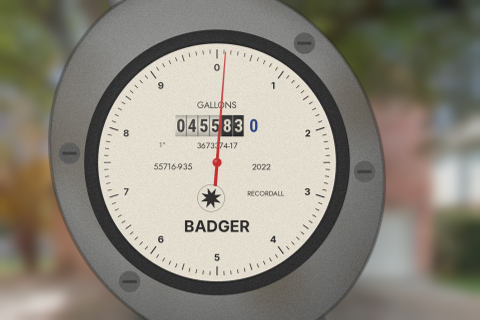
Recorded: 455830.1 gal
